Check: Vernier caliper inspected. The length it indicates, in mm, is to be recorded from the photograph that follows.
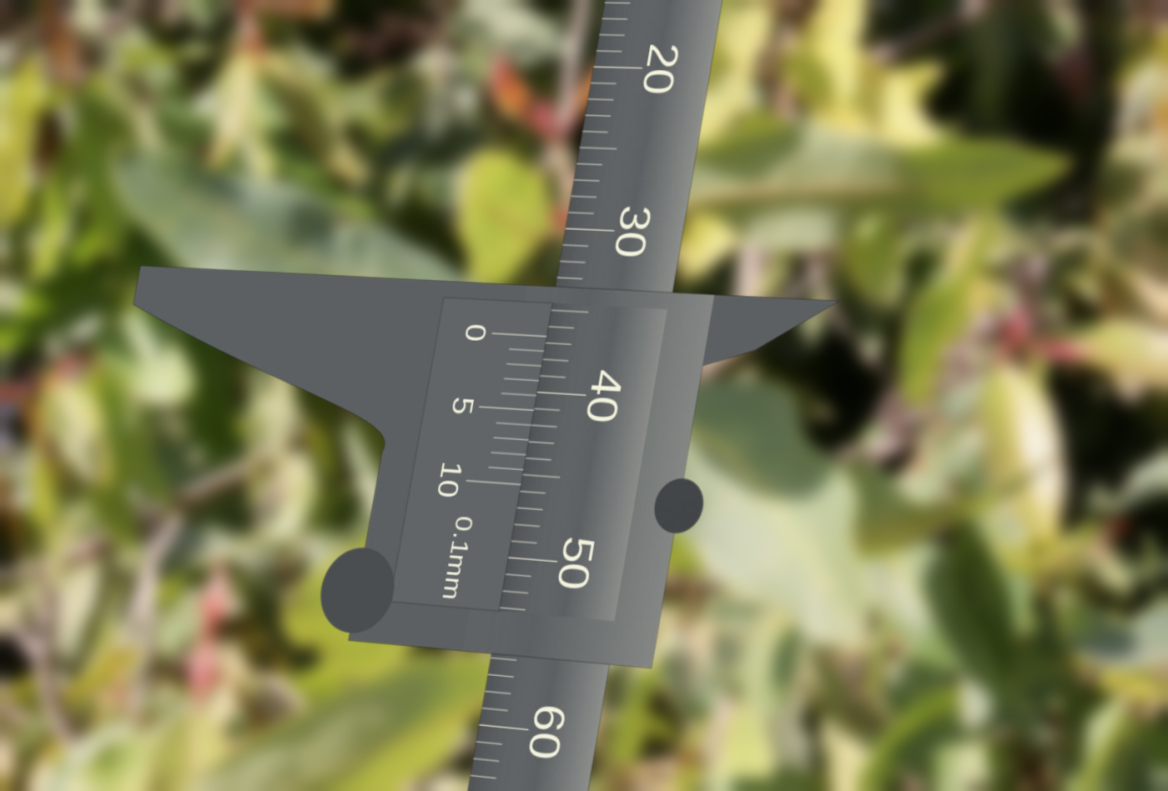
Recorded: 36.6 mm
